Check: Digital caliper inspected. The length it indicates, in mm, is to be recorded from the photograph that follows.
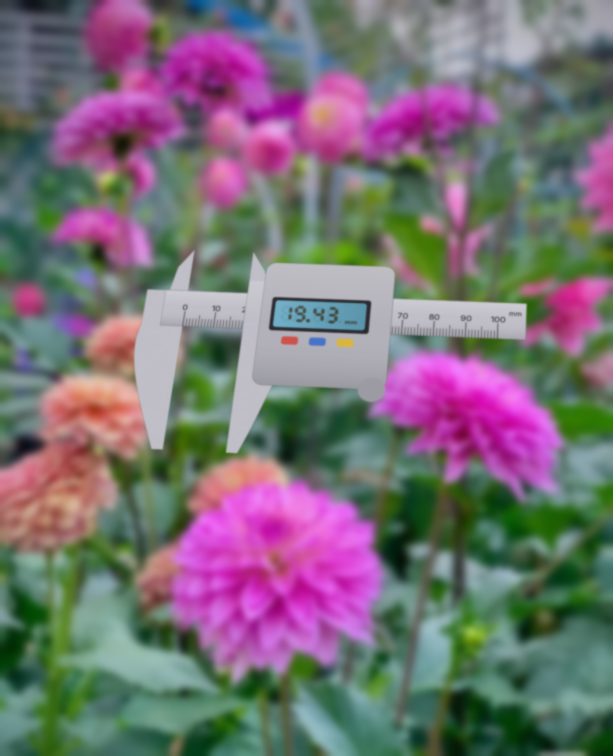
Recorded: 19.43 mm
